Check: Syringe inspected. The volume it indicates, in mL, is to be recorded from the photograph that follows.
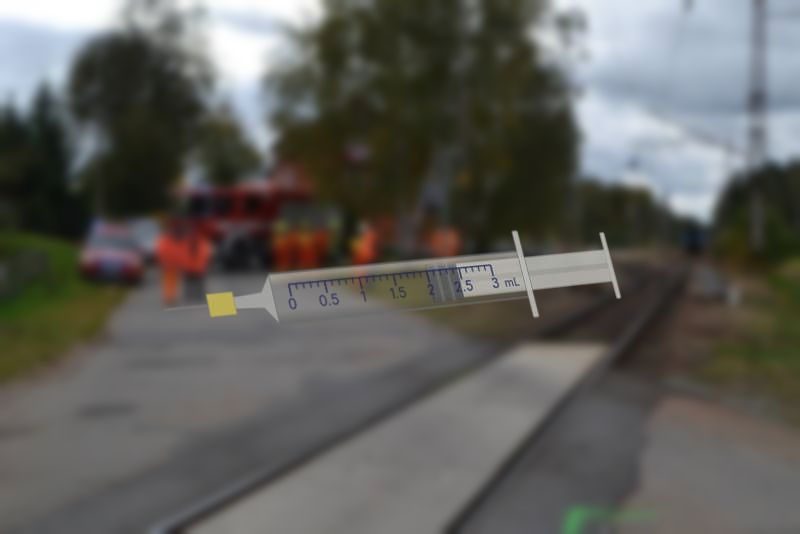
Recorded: 2 mL
